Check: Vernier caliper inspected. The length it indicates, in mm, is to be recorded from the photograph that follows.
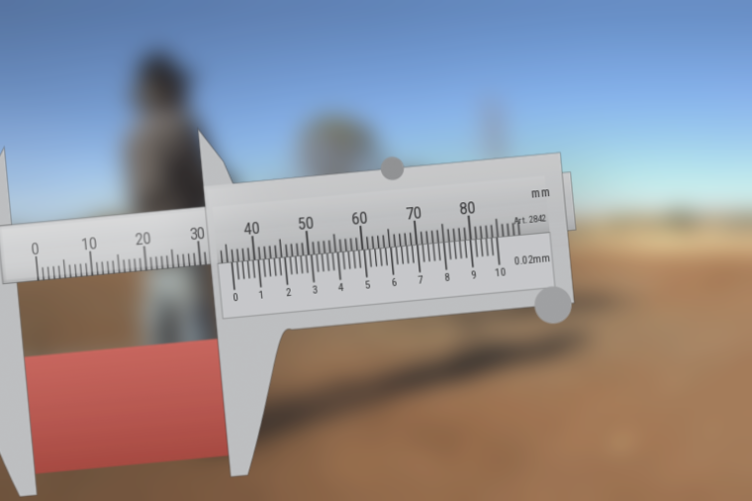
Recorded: 35.8 mm
